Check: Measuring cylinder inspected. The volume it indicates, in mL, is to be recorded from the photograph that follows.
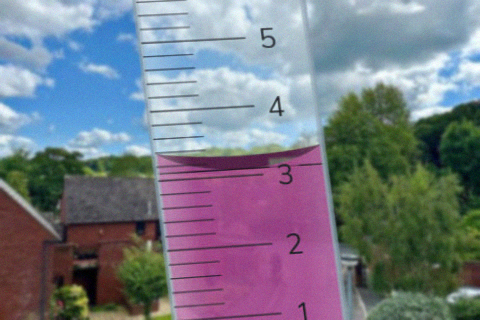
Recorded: 3.1 mL
